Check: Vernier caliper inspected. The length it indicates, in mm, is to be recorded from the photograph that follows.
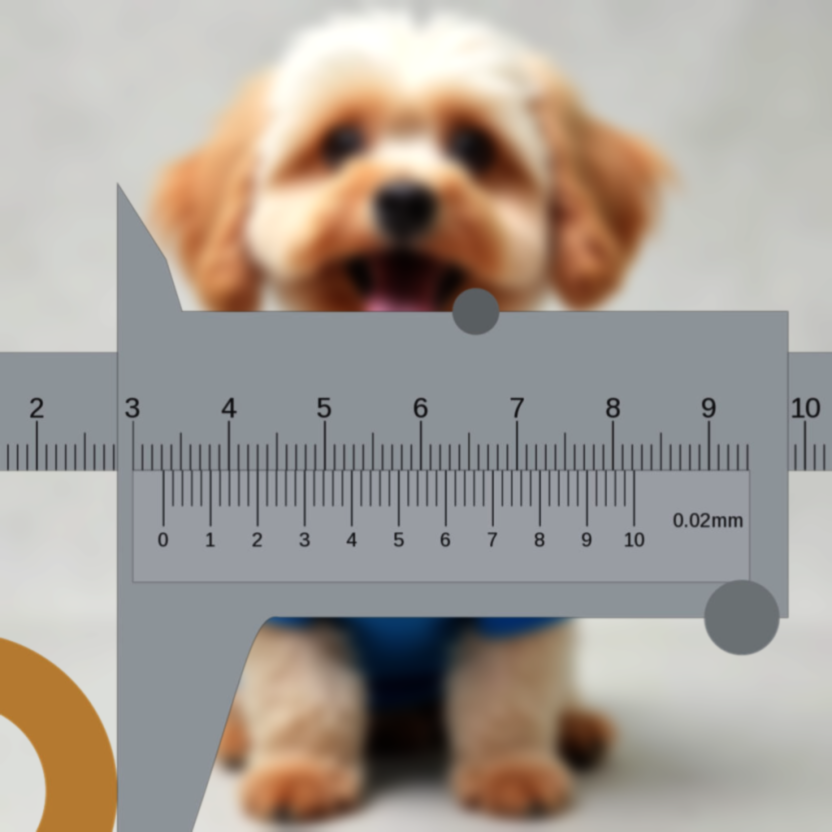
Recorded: 33.2 mm
